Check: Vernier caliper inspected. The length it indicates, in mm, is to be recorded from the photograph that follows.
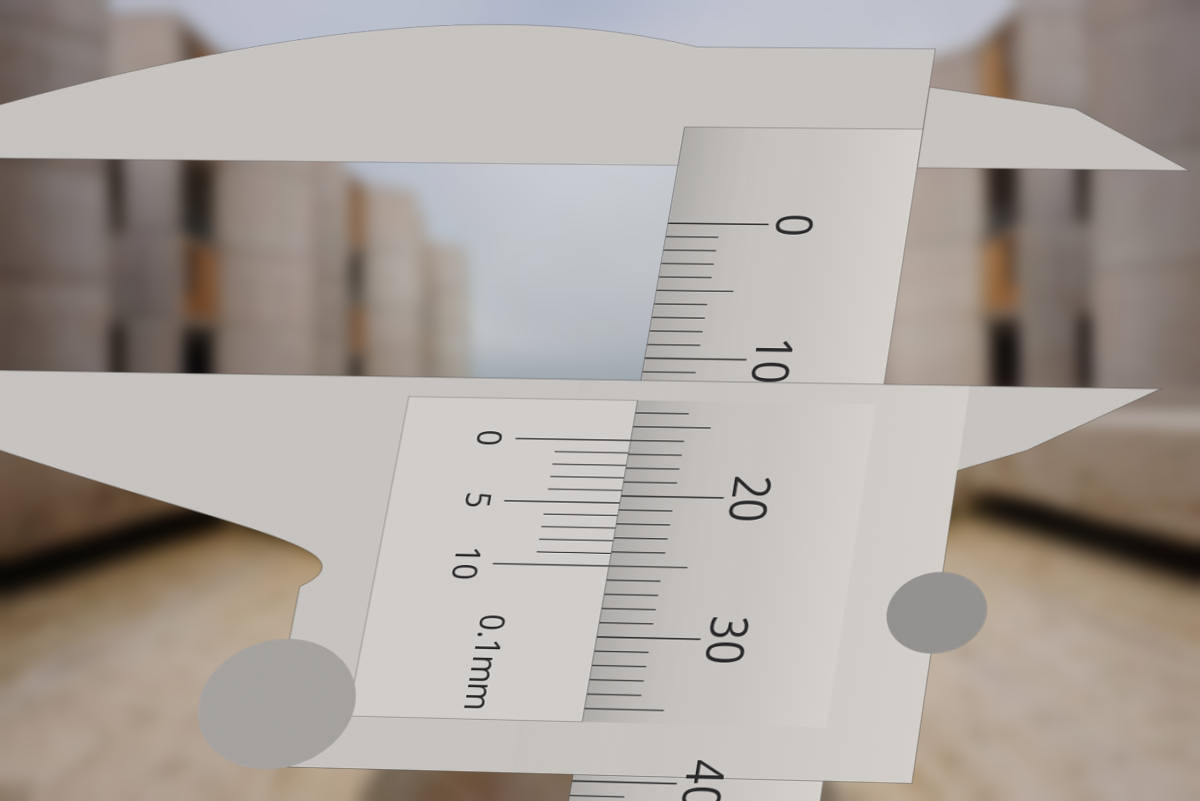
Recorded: 16.0 mm
